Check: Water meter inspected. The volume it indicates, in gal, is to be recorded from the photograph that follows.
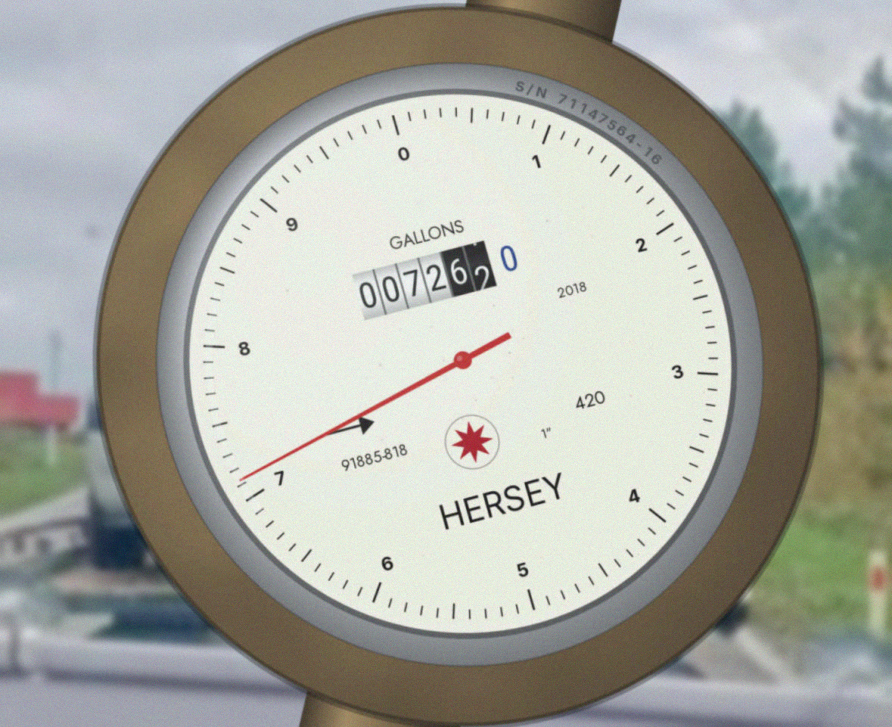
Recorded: 72617.1 gal
